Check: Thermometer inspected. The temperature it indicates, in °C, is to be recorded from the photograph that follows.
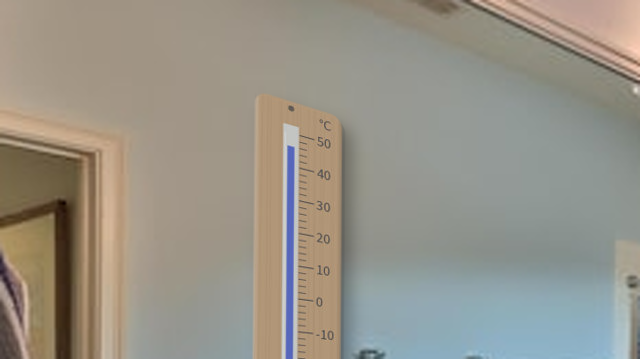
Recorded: 46 °C
